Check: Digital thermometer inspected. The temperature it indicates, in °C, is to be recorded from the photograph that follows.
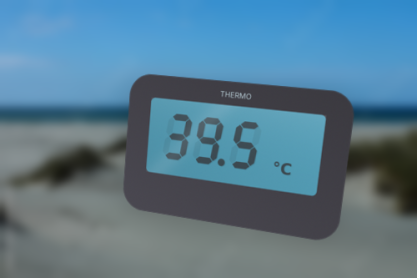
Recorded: 39.5 °C
